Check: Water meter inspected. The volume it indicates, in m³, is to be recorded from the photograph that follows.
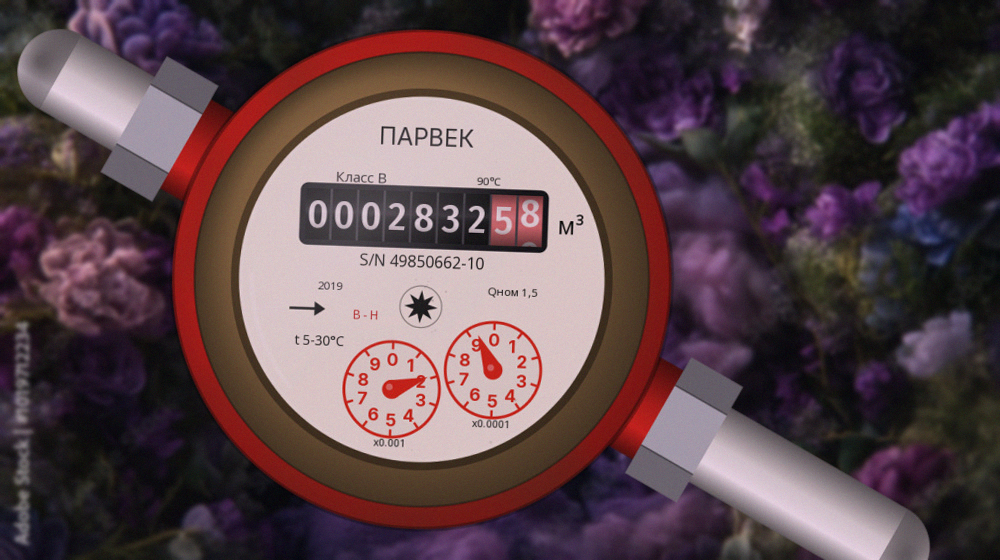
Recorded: 2832.5819 m³
